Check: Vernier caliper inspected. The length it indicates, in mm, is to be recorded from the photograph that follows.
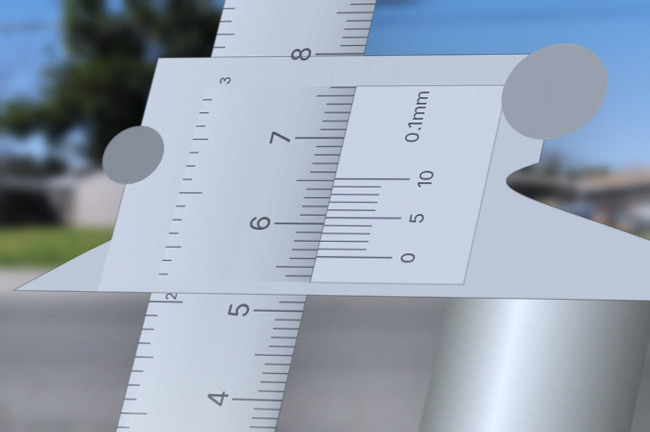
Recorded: 56.2 mm
